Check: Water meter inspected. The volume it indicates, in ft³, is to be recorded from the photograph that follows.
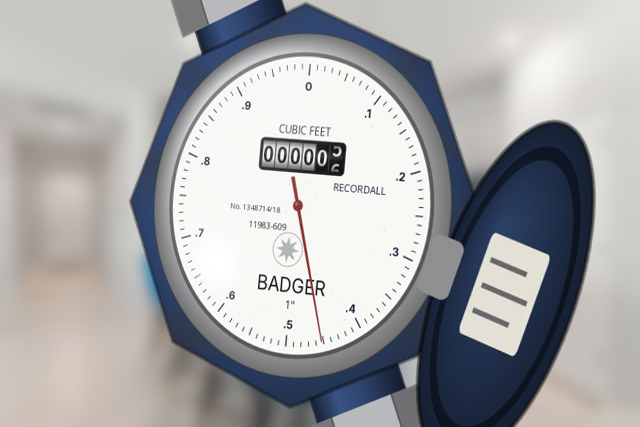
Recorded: 5.45 ft³
